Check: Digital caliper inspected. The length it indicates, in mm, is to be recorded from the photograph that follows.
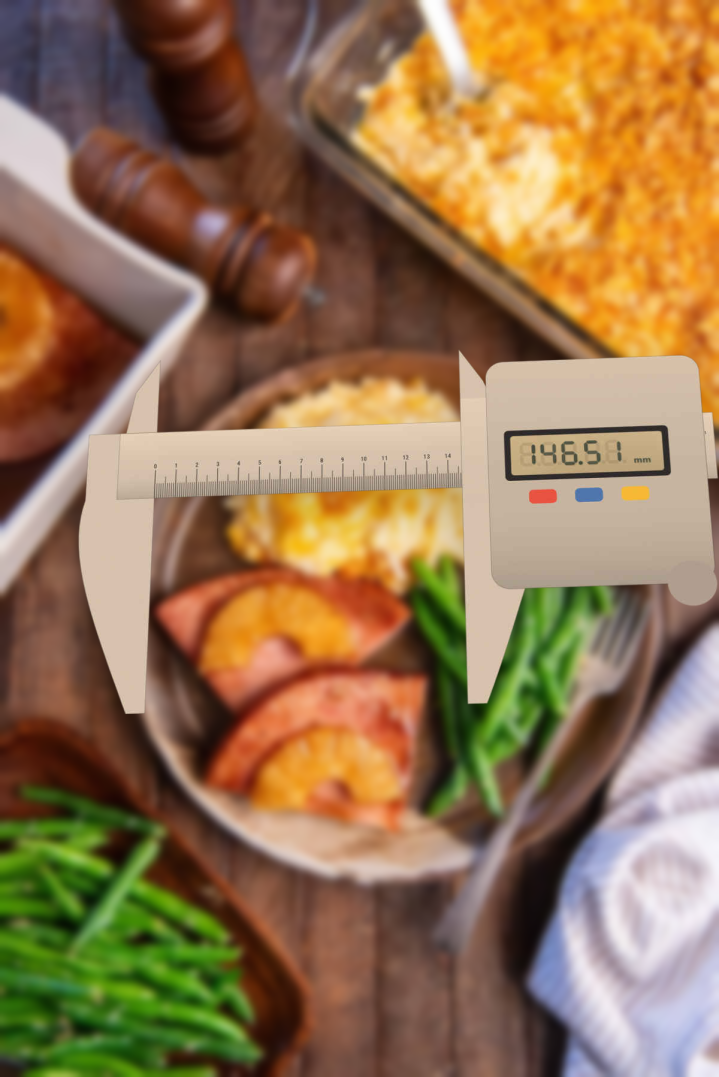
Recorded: 146.51 mm
